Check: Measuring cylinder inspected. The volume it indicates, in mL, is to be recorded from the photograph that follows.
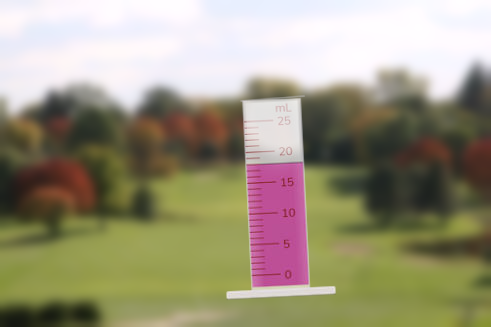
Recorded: 18 mL
